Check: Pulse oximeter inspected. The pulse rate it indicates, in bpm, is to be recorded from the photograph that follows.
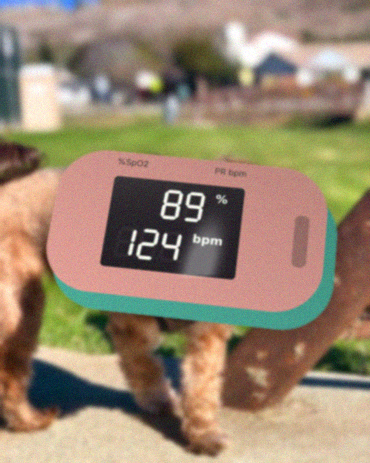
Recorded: 124 bpm
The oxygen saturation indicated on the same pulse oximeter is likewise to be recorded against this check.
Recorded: 89 %
